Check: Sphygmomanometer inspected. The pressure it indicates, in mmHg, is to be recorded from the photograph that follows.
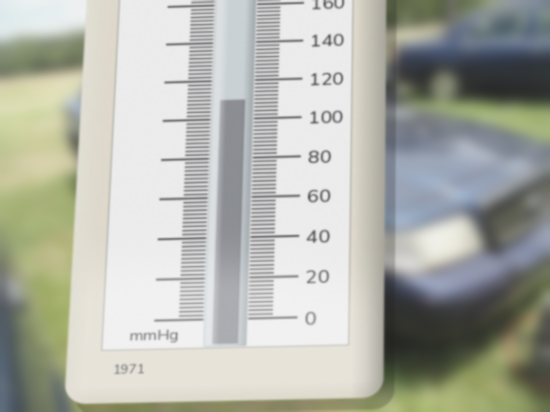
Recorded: 110 mmHg
